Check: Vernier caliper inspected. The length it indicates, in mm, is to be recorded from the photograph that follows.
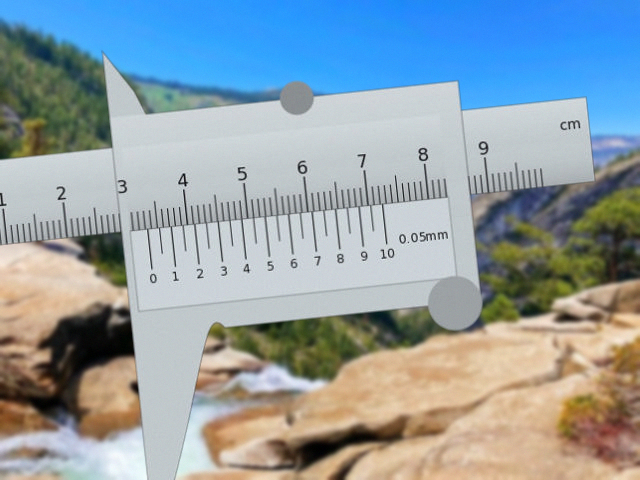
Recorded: 33.4 mm
